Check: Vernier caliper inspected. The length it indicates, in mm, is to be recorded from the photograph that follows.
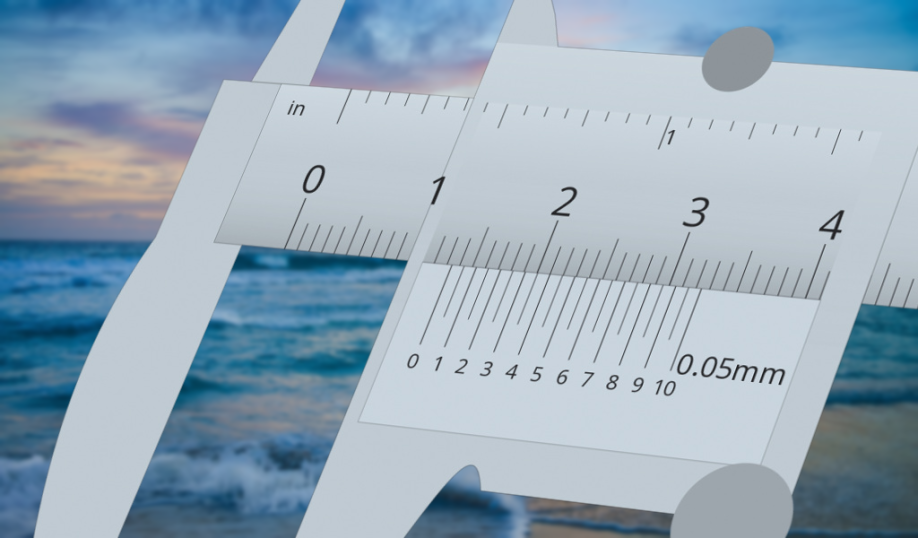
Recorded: 13.4 mm
